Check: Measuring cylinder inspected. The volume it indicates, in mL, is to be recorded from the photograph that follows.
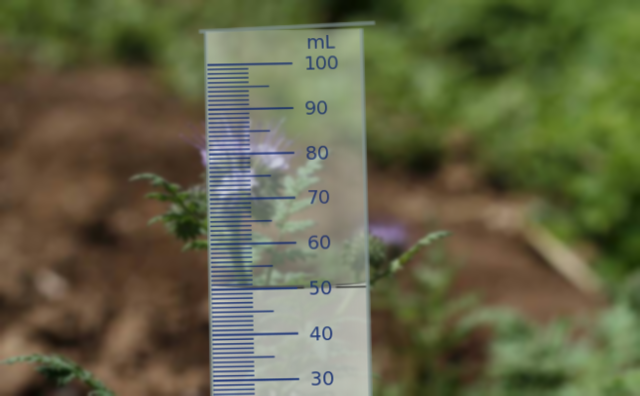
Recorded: 50 mL
